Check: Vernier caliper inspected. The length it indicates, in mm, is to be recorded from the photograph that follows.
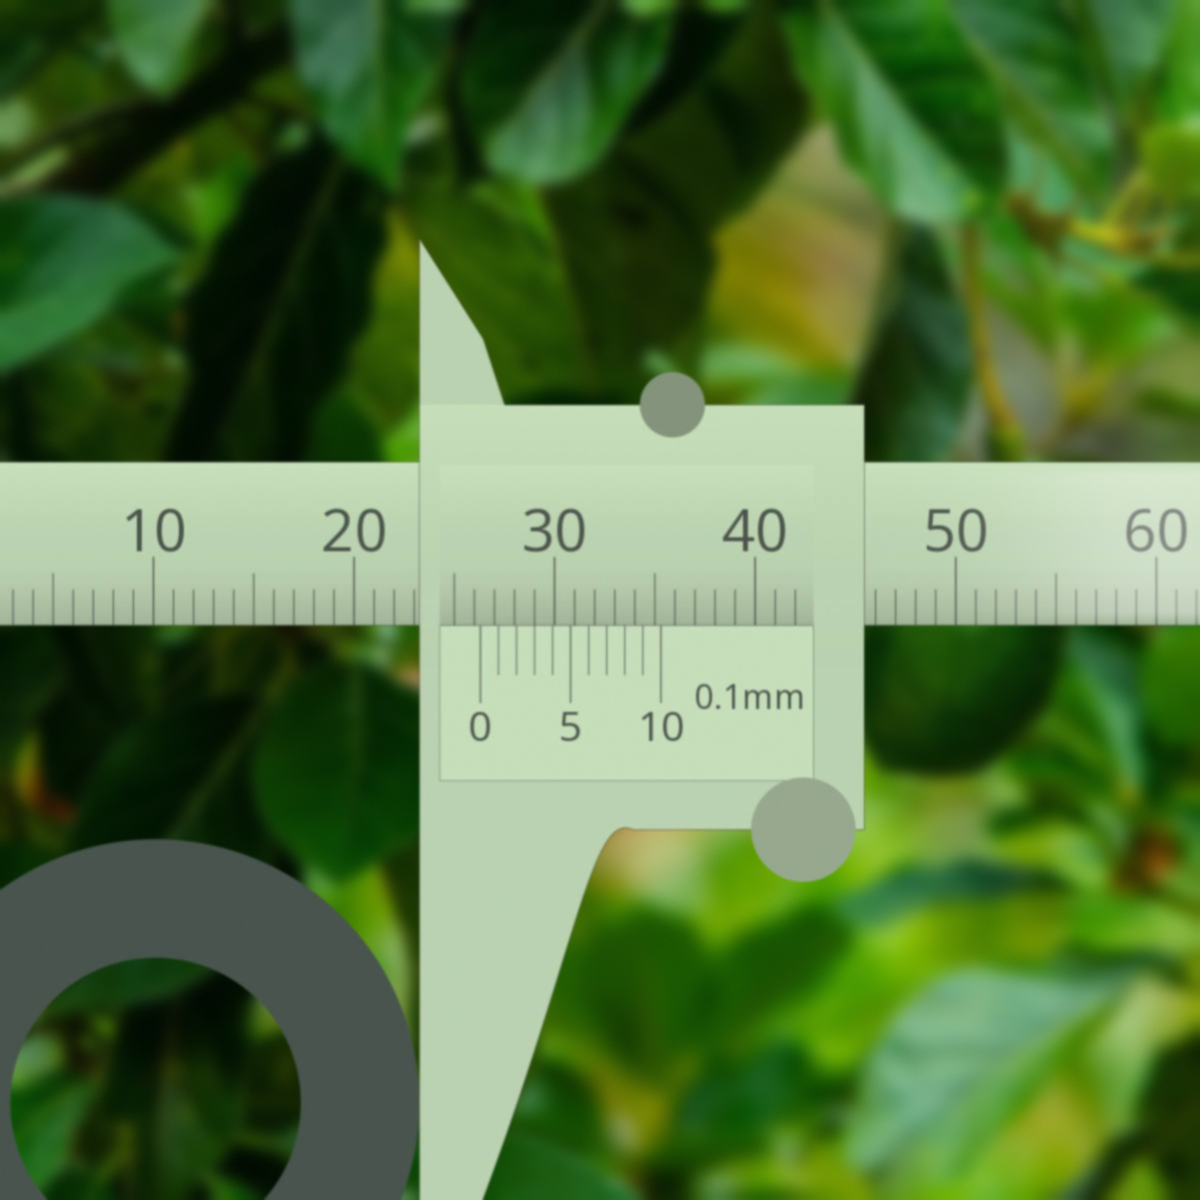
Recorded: 26.3 mm
